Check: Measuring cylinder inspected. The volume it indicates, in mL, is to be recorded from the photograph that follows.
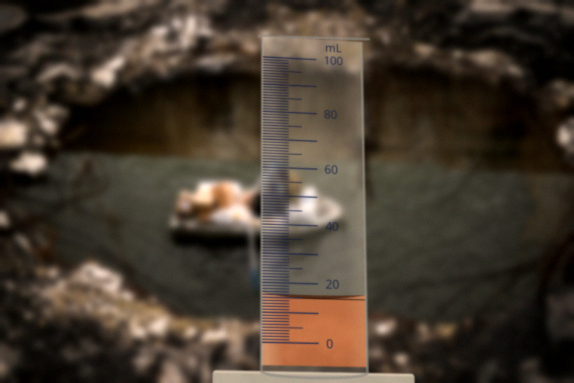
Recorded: 15 mL
